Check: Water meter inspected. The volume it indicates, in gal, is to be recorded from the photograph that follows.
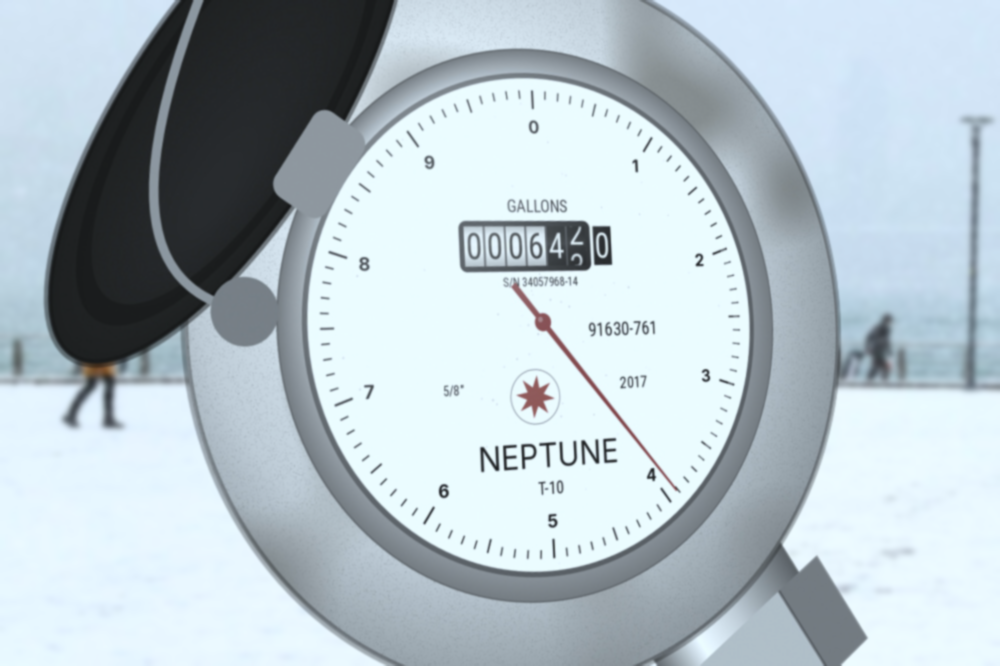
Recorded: 6423.9 gal
